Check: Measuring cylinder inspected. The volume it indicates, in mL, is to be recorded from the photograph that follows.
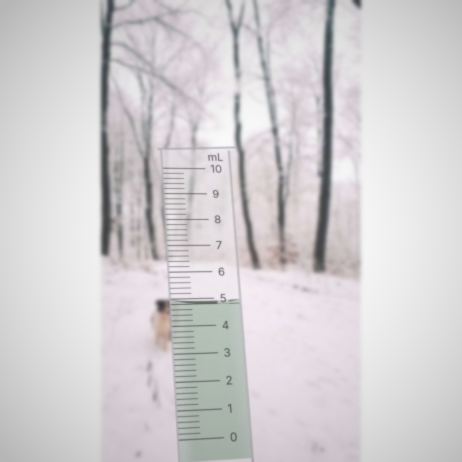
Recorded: 4.8 mL
